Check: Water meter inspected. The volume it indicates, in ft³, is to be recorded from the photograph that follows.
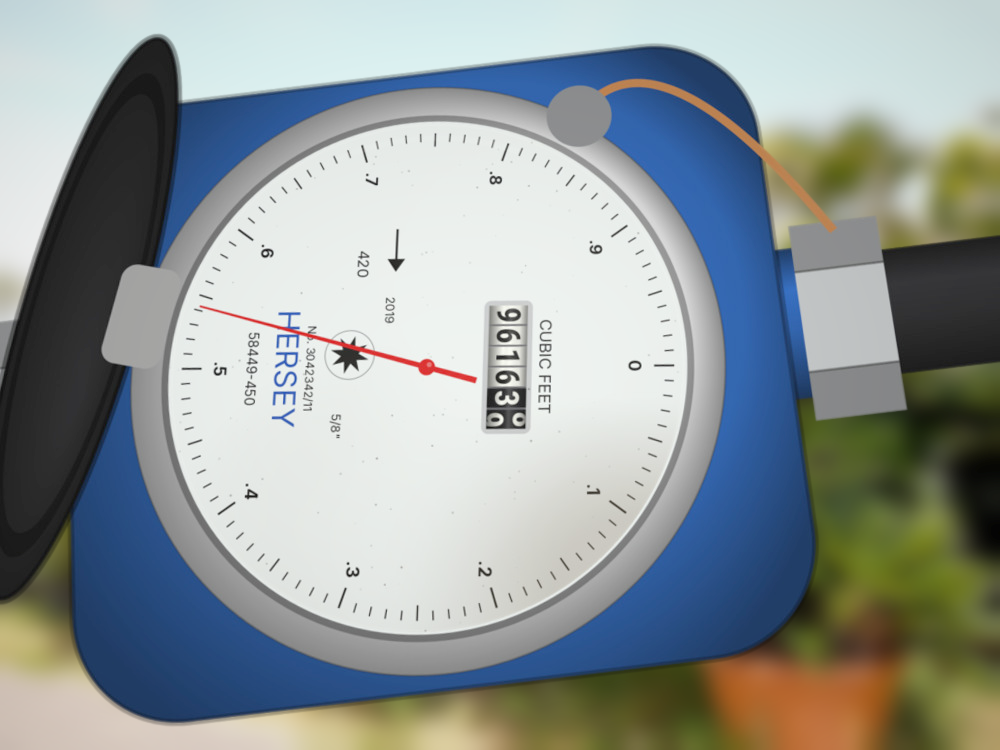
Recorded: 961638.54 ft³
